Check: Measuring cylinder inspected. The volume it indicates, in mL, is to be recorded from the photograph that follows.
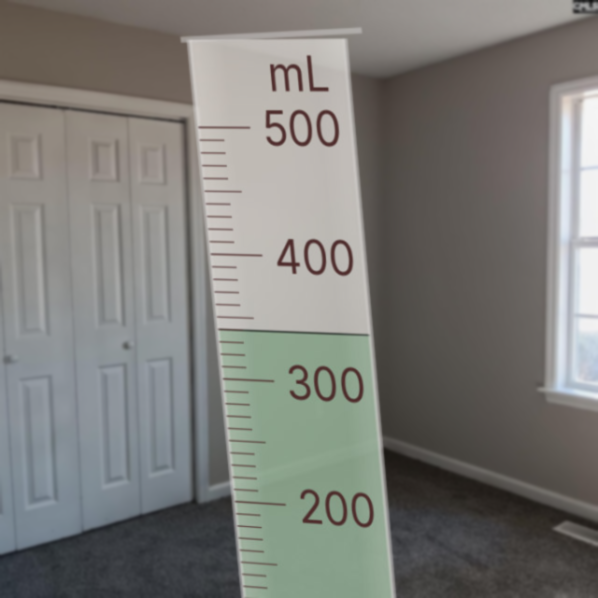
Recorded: 340 mL
